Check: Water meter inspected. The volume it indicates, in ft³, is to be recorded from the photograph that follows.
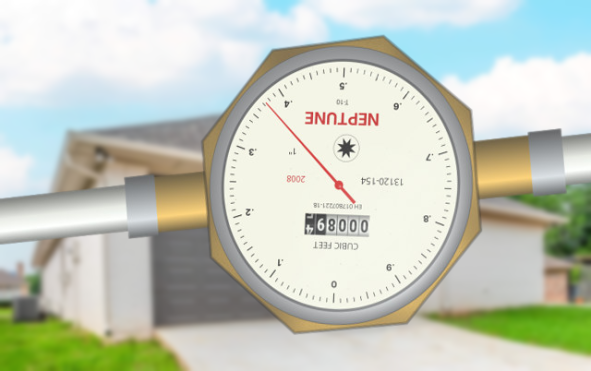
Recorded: 894.37 ft³
